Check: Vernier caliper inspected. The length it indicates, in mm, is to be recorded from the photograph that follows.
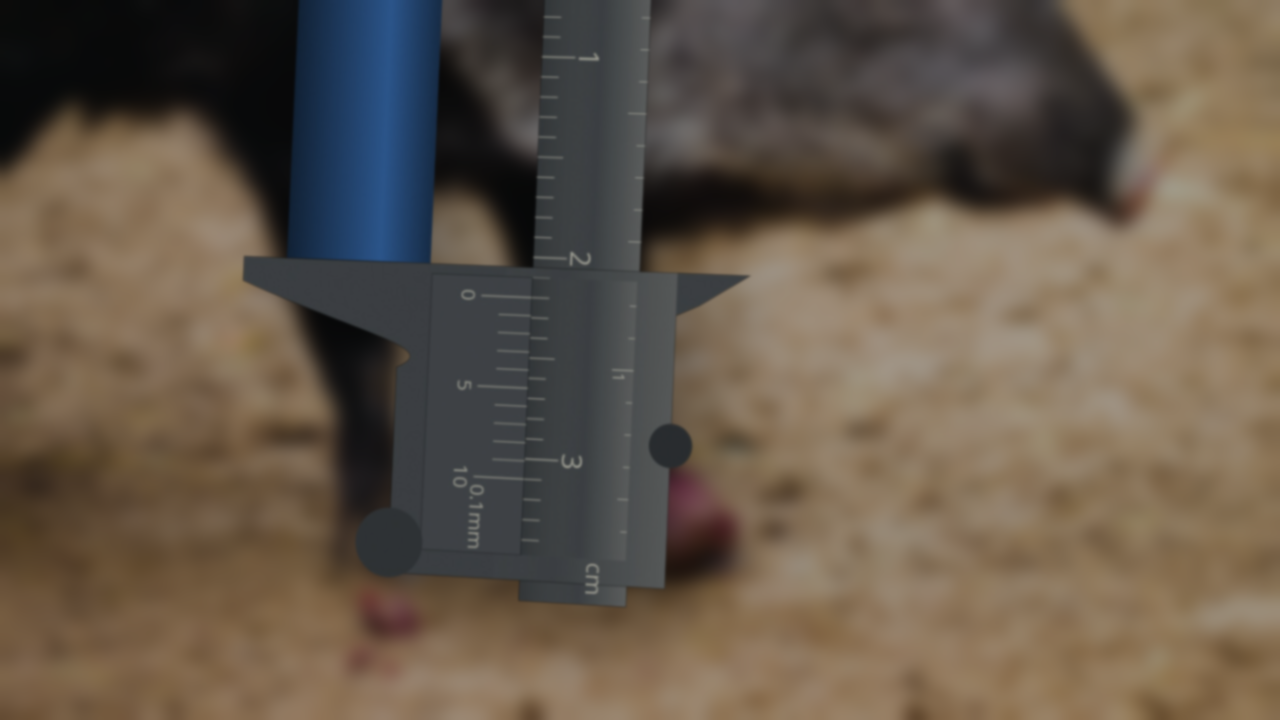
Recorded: 22.0 mm
